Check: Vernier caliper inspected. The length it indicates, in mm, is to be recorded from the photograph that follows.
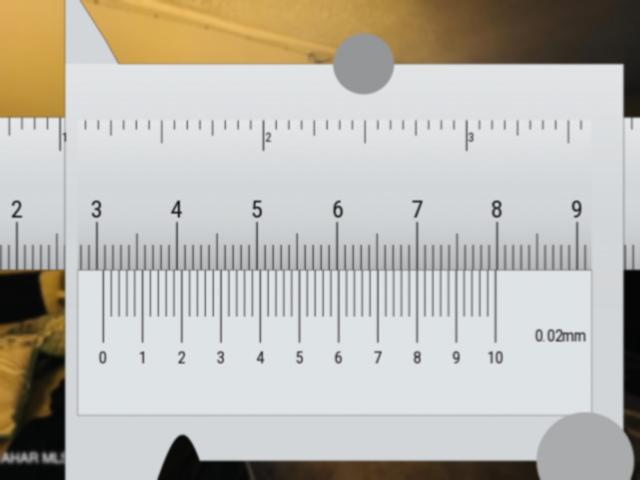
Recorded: 30.8 mm
